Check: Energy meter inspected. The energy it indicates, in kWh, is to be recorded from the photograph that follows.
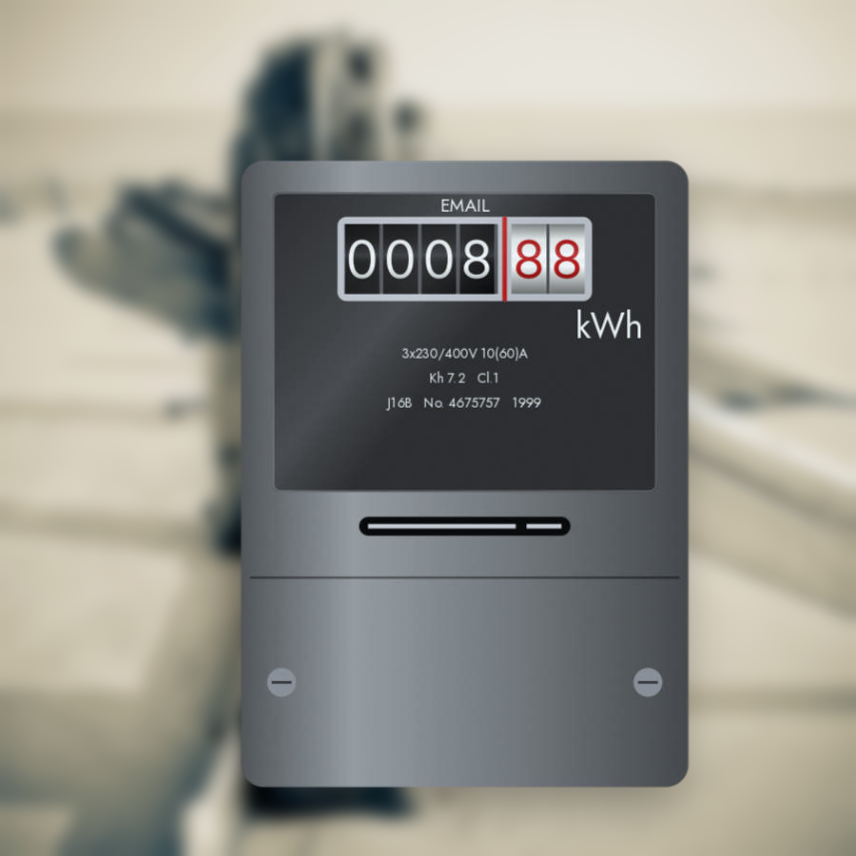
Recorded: 8.88 kWh
